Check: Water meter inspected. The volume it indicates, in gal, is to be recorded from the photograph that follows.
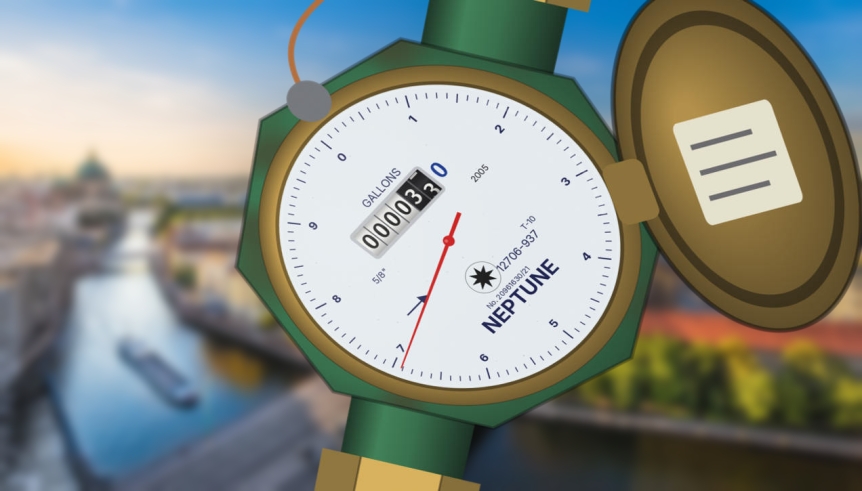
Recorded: 326.9 gal
